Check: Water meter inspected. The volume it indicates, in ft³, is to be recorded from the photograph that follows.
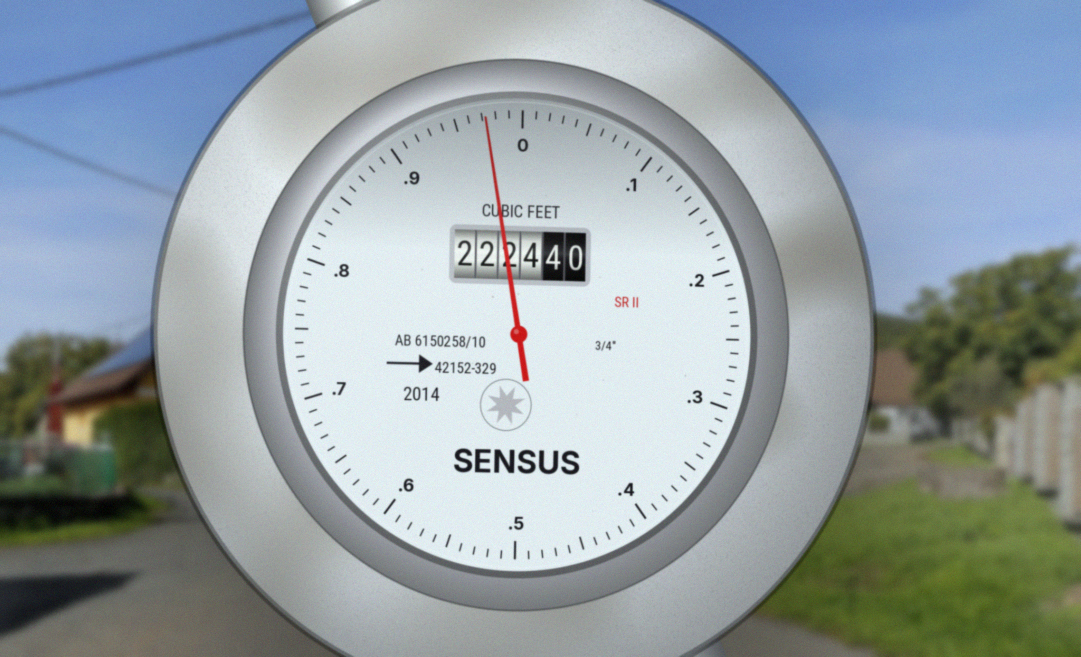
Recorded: 222439.97 ft³
